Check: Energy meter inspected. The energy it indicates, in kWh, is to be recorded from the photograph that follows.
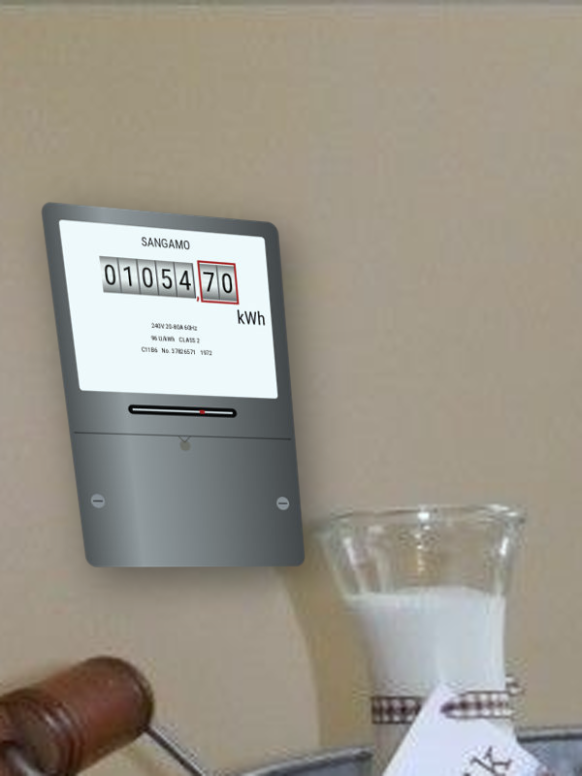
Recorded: 1054.70 kWh
